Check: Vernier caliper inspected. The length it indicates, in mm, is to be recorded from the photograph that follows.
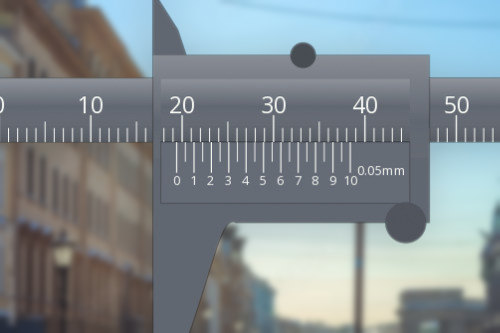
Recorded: 19.4 mm
